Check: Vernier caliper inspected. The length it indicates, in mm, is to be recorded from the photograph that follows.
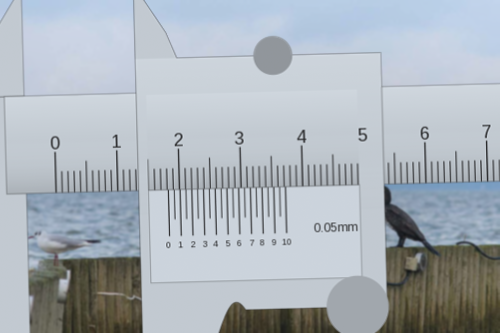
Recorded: 18.2 mm
